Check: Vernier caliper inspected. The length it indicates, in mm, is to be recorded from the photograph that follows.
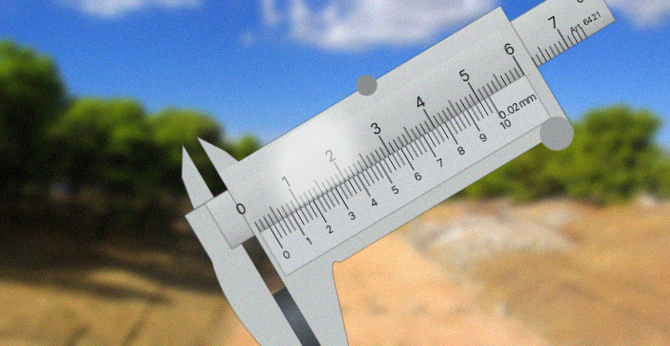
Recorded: 3.0 mm
